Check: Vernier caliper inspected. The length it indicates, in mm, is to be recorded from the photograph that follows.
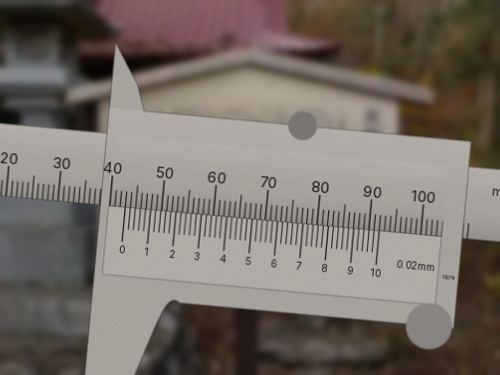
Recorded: 43.0 mm
